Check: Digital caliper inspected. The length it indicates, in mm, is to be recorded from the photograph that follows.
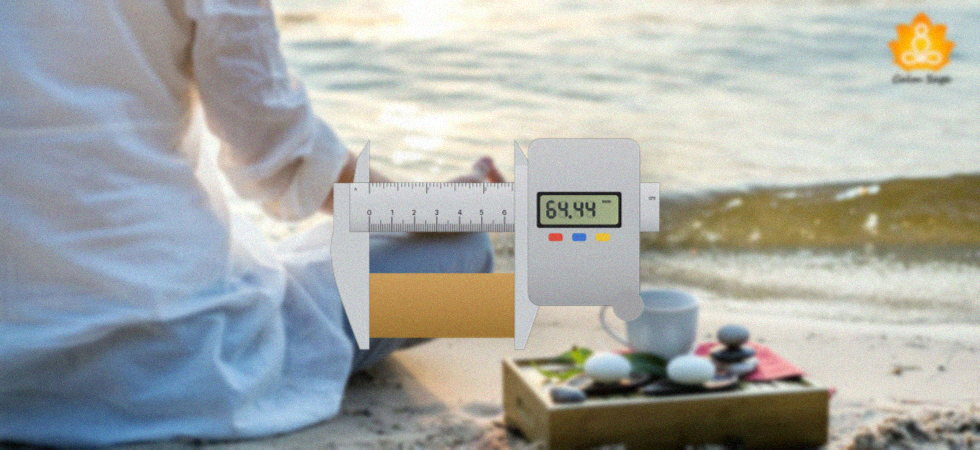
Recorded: 64.44 mm
